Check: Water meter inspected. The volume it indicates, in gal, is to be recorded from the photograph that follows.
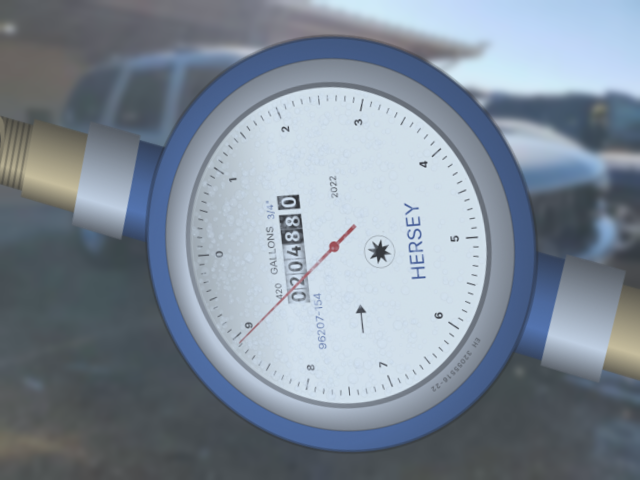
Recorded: 204878.9 gal
